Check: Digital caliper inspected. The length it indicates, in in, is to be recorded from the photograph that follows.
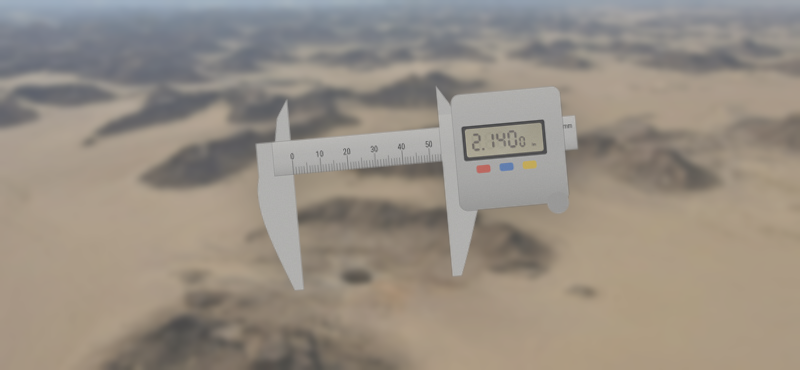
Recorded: 2.1400 in
